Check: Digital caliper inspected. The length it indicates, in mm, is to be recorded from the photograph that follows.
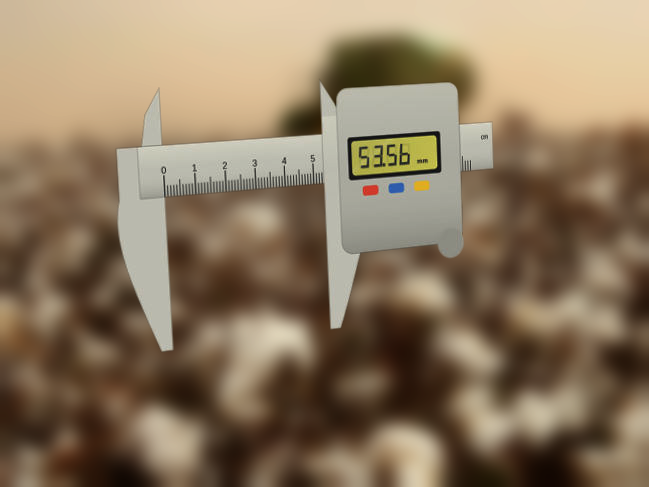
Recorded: 53.56 mm
